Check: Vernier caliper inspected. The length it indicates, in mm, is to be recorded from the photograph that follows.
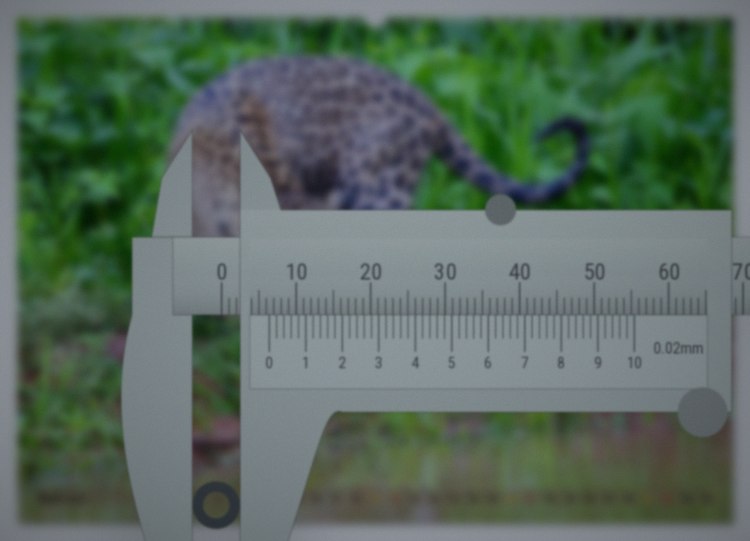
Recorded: 6.4 mm
